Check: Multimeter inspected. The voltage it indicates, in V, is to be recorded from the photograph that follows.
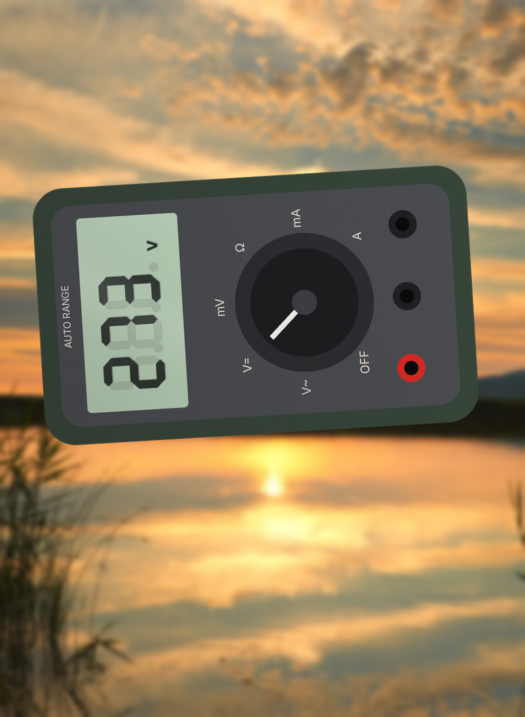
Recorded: 273 V
